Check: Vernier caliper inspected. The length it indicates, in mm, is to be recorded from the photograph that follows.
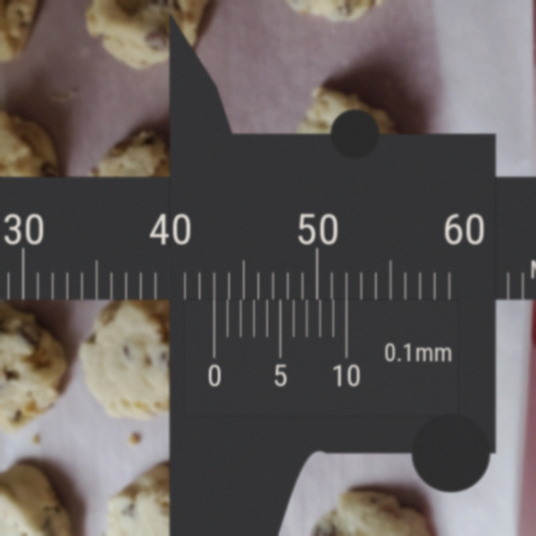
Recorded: 43.0 mm
